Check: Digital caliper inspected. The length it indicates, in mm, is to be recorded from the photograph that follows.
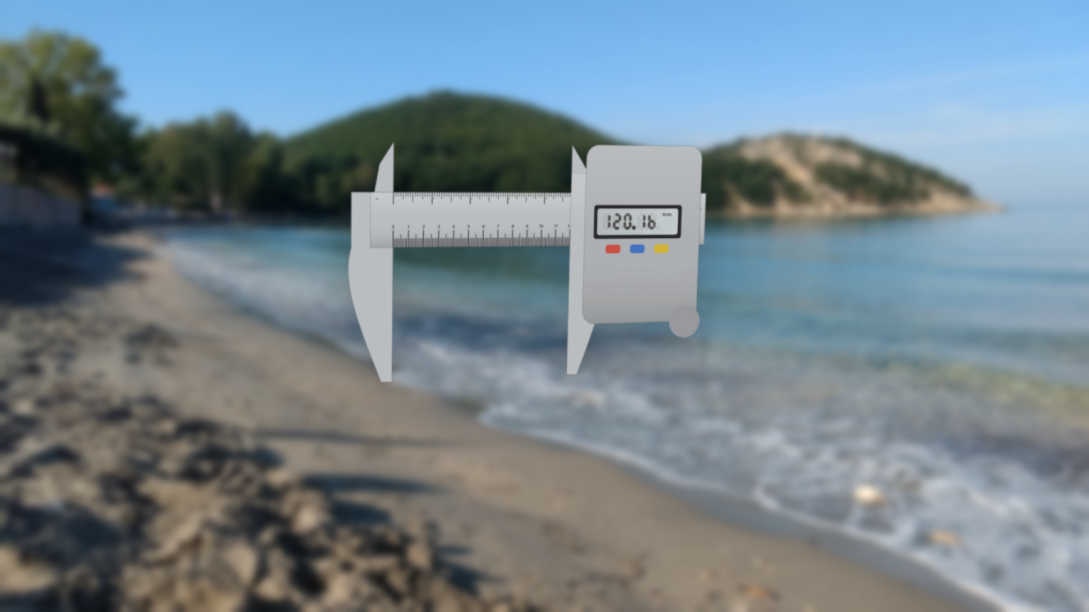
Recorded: 120.16 mm
